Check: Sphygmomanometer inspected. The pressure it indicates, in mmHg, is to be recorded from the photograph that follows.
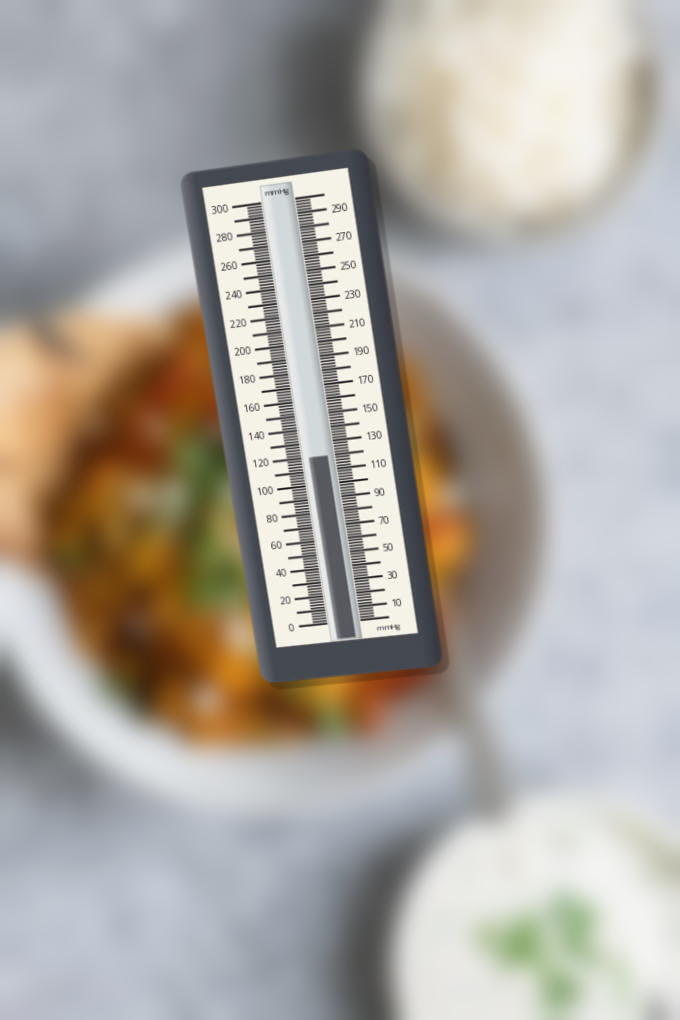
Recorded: 120 mmHg
